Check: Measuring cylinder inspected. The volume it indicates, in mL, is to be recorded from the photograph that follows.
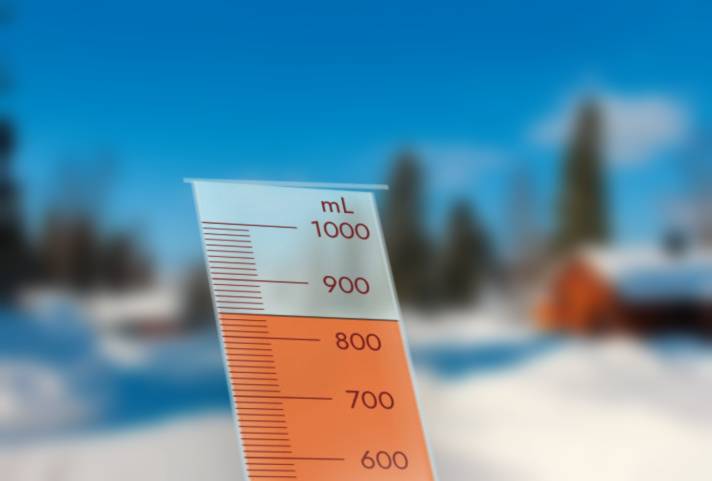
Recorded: 840 mL
